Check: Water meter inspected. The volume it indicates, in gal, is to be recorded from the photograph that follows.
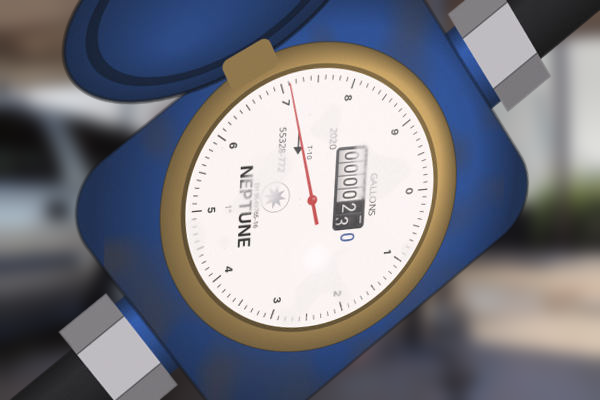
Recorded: 227.1 gal
